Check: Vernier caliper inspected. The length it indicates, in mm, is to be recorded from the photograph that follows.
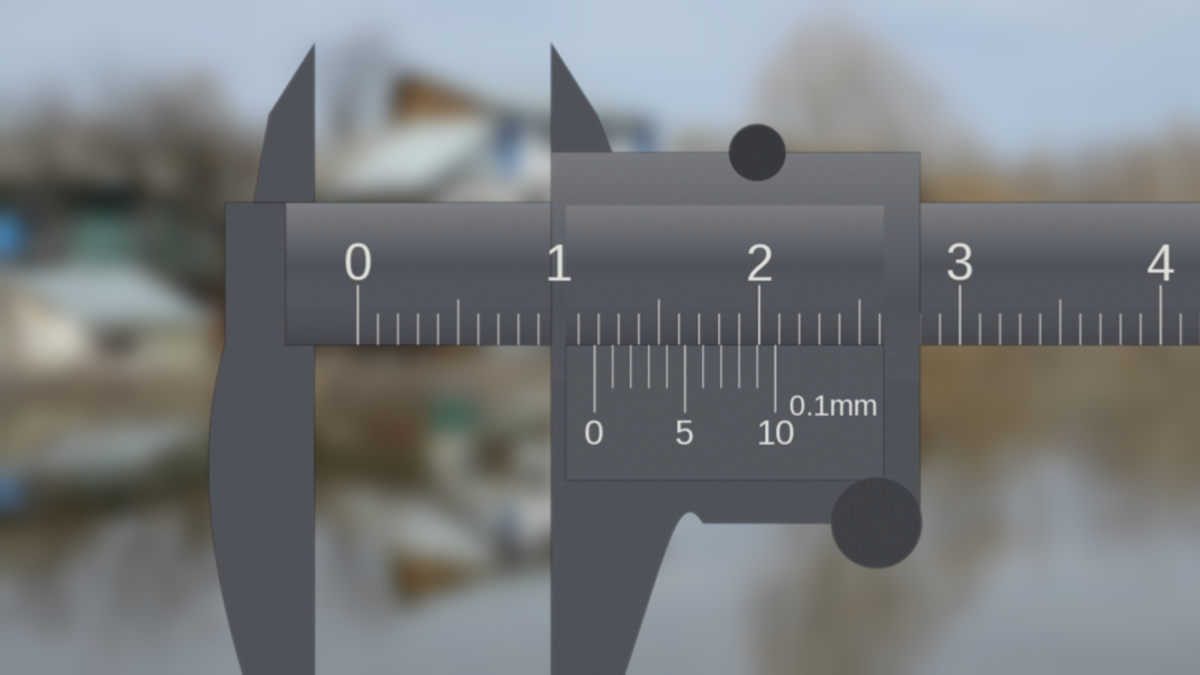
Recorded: 11.8 mm
